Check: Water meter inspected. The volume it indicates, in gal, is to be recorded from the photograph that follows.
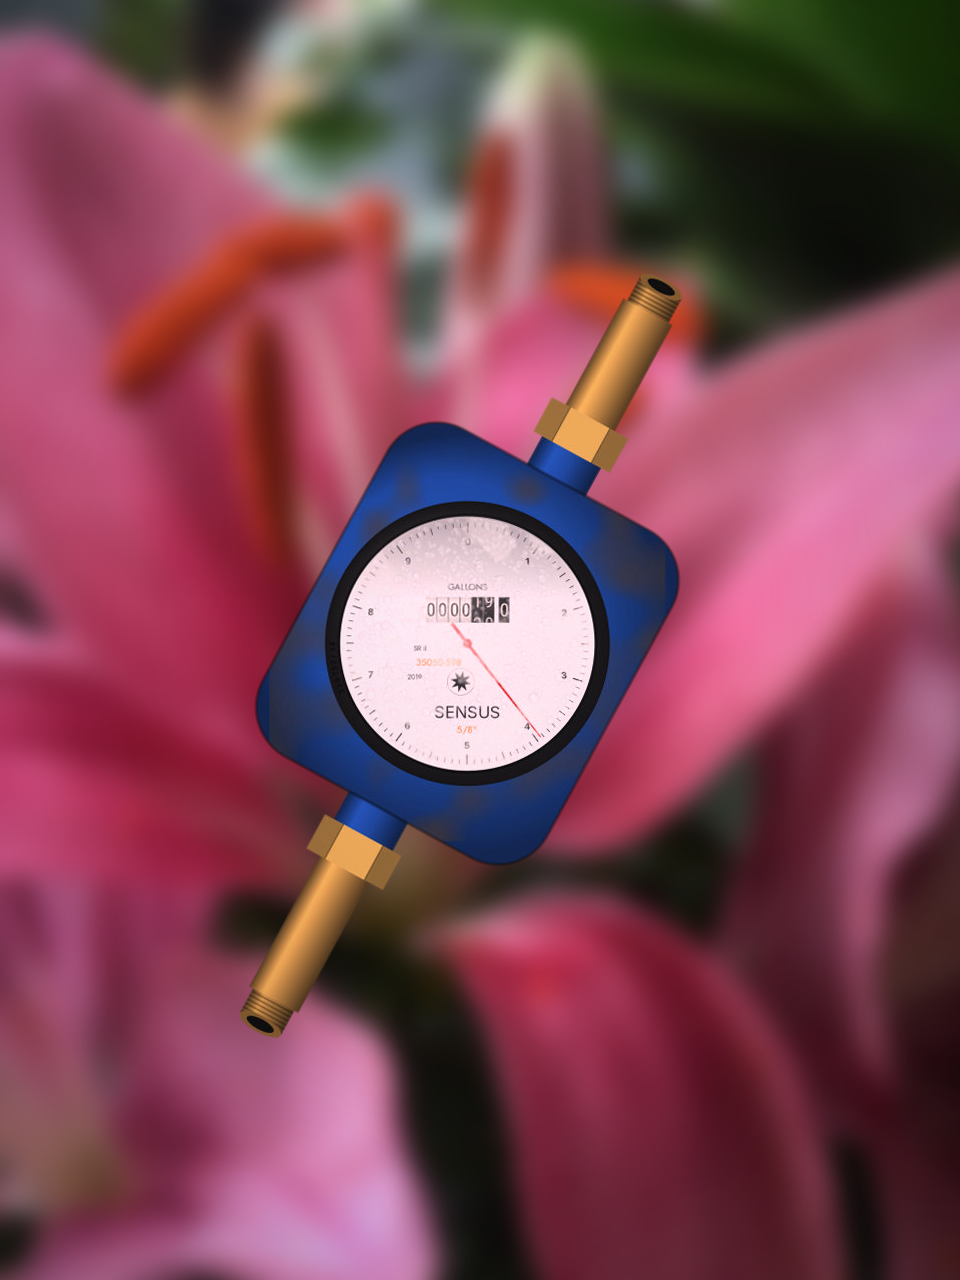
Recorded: 193.9 gal
